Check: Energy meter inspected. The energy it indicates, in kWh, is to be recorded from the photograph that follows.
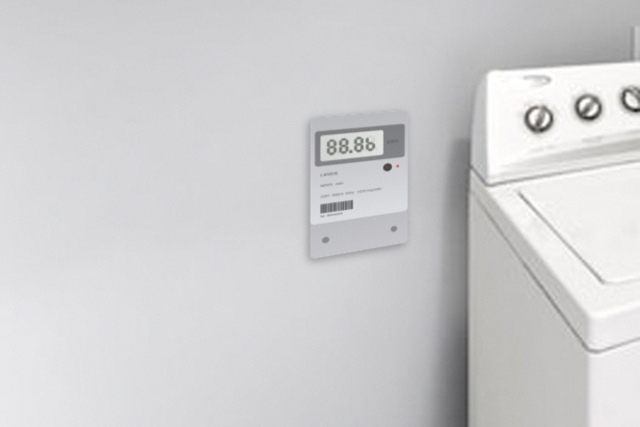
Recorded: 88.86 kWh
